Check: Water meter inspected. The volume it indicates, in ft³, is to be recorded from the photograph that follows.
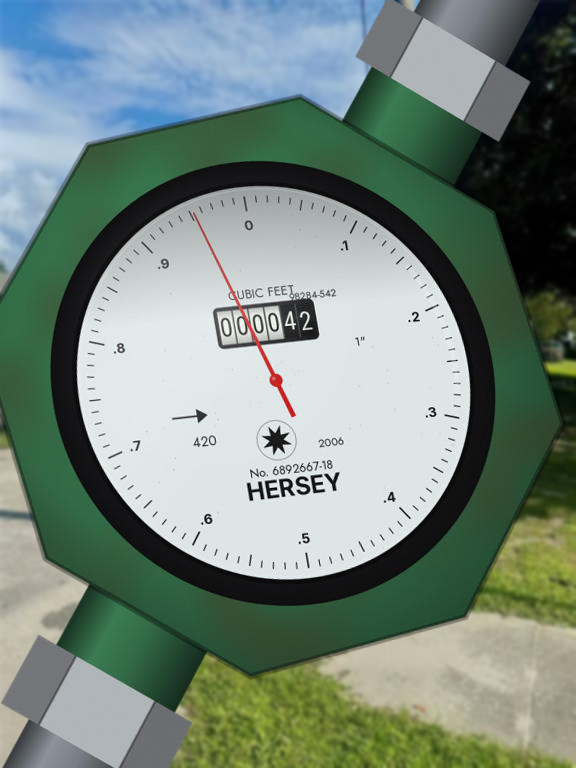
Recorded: 41.95 ft³
